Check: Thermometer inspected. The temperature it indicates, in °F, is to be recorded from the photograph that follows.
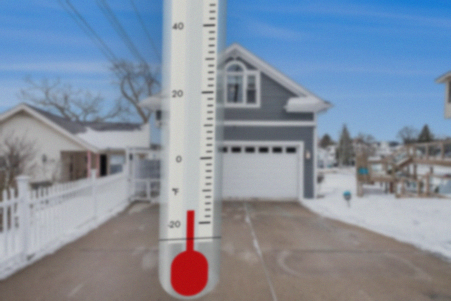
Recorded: -16 °F
